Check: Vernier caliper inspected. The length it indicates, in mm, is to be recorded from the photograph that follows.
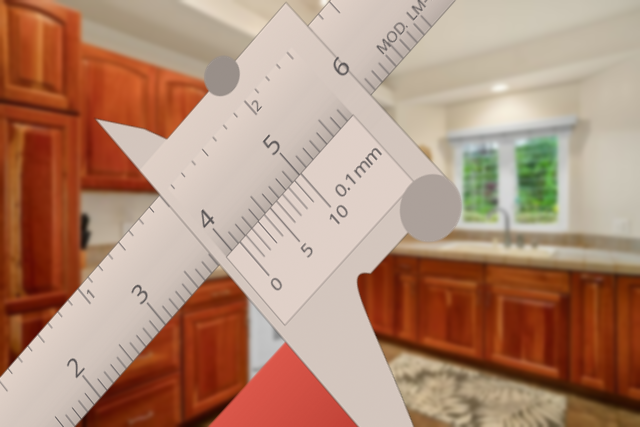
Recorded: 41.2 mm
